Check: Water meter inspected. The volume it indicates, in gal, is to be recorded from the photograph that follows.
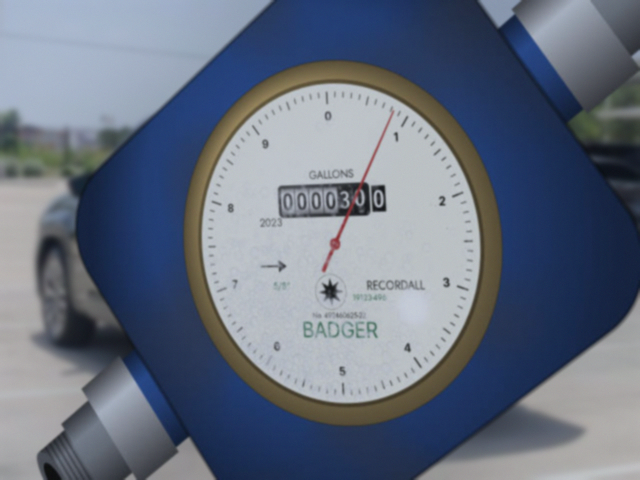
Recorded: 300.8 gal
